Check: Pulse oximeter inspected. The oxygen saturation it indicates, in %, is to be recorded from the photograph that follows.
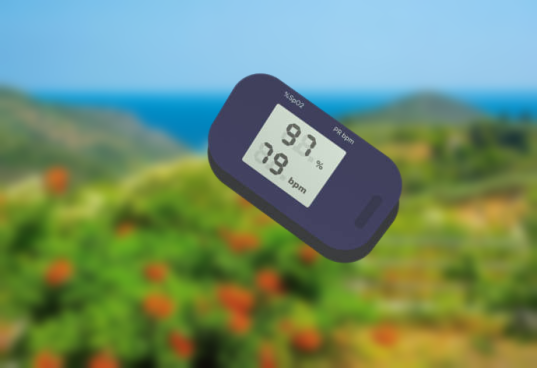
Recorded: 97 %
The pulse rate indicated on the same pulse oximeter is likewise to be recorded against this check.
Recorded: 79 bpm
